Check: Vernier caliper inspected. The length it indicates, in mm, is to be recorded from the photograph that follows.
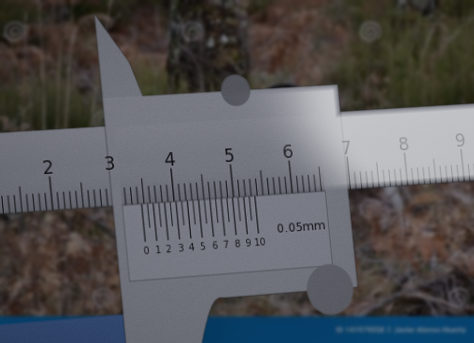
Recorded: 34.6 mm
